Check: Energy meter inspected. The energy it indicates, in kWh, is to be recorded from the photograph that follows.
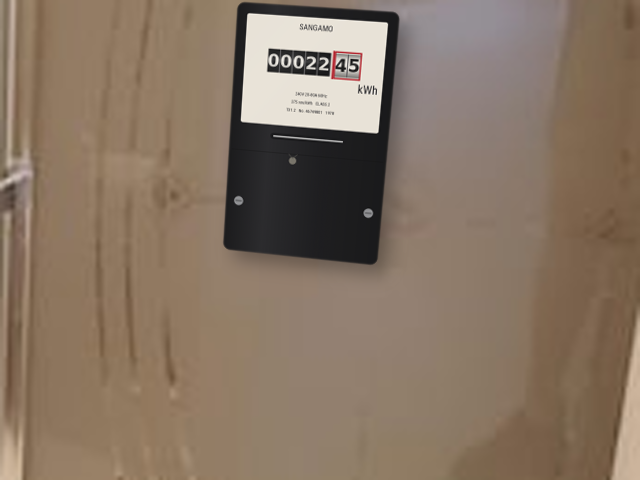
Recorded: 22.45 kWh
